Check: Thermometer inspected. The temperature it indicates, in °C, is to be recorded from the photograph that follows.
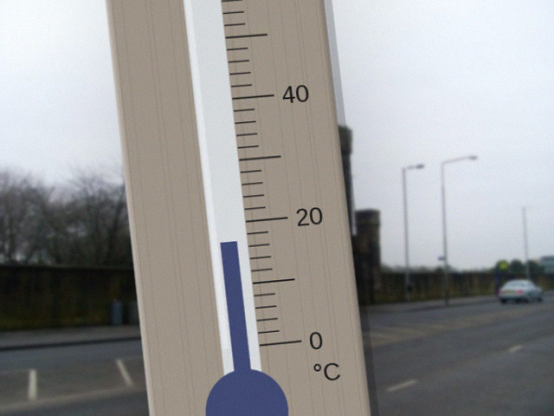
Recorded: 17 °C
